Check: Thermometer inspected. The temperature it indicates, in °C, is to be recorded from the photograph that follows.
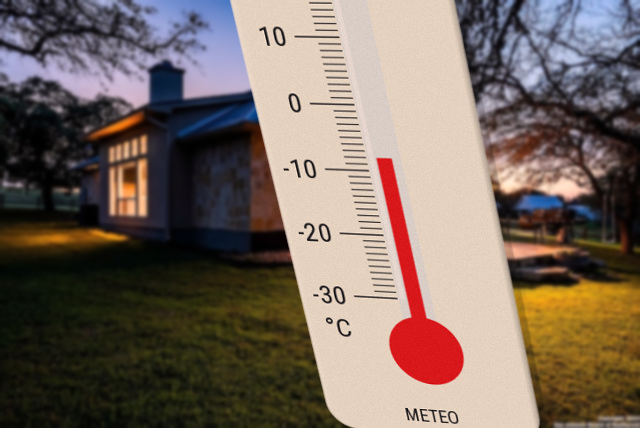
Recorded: -8 °C
